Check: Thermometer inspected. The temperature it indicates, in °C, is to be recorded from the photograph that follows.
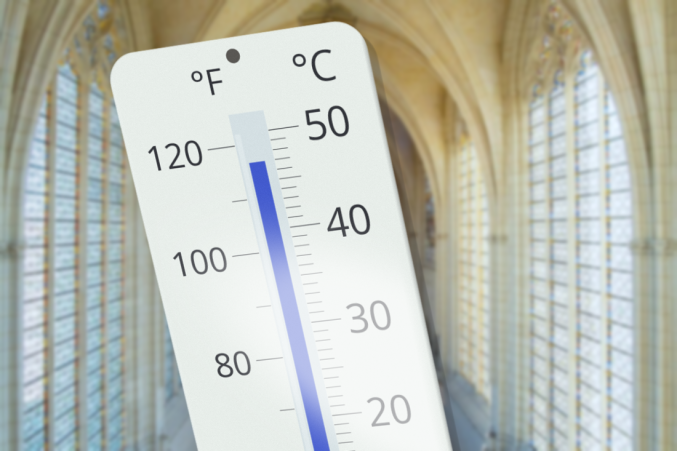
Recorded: 47 °C
